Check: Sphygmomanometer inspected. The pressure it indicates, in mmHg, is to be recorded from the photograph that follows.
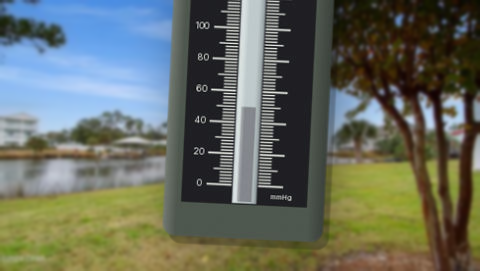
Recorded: 50 mmHg
